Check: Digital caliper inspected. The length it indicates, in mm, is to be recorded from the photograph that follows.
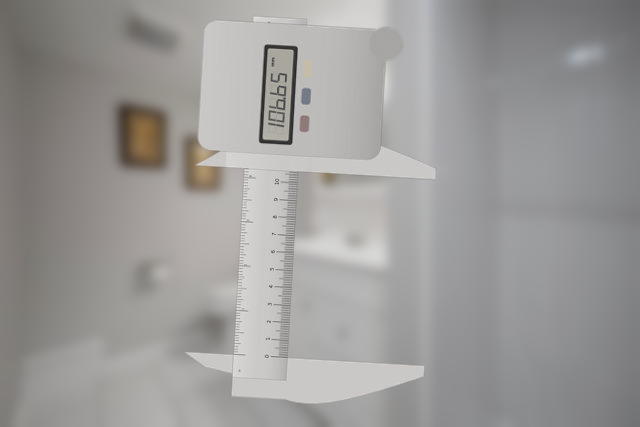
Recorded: 106.65 mm
